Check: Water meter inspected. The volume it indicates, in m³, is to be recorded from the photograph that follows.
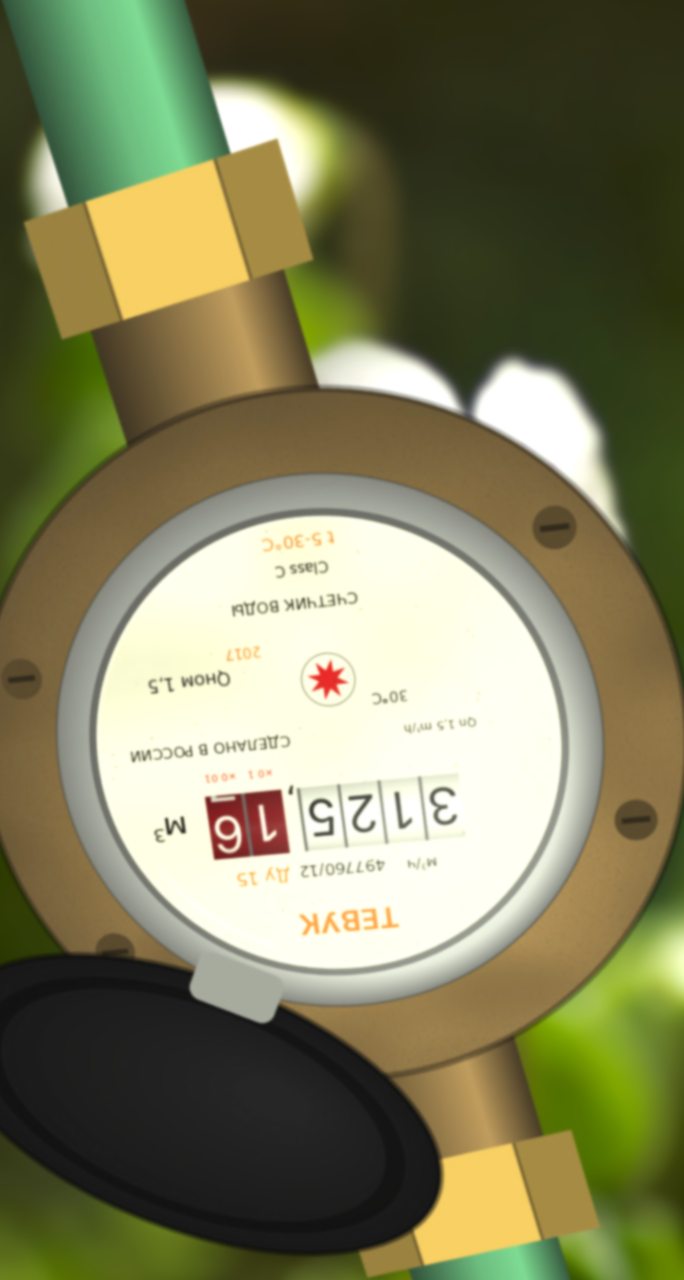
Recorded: 3125.16 m³
